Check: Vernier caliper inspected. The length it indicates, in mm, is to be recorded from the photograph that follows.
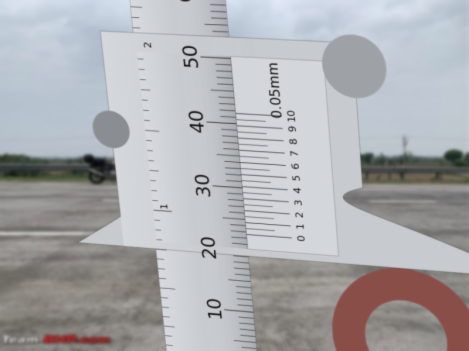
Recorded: 22.6 mm
